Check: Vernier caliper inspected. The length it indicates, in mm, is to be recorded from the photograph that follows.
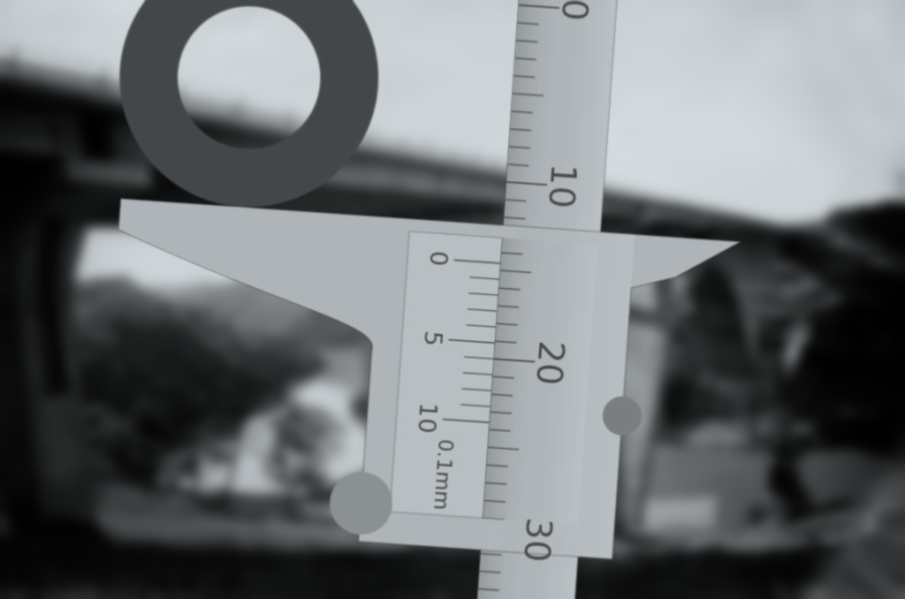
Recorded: 14.6 mm
